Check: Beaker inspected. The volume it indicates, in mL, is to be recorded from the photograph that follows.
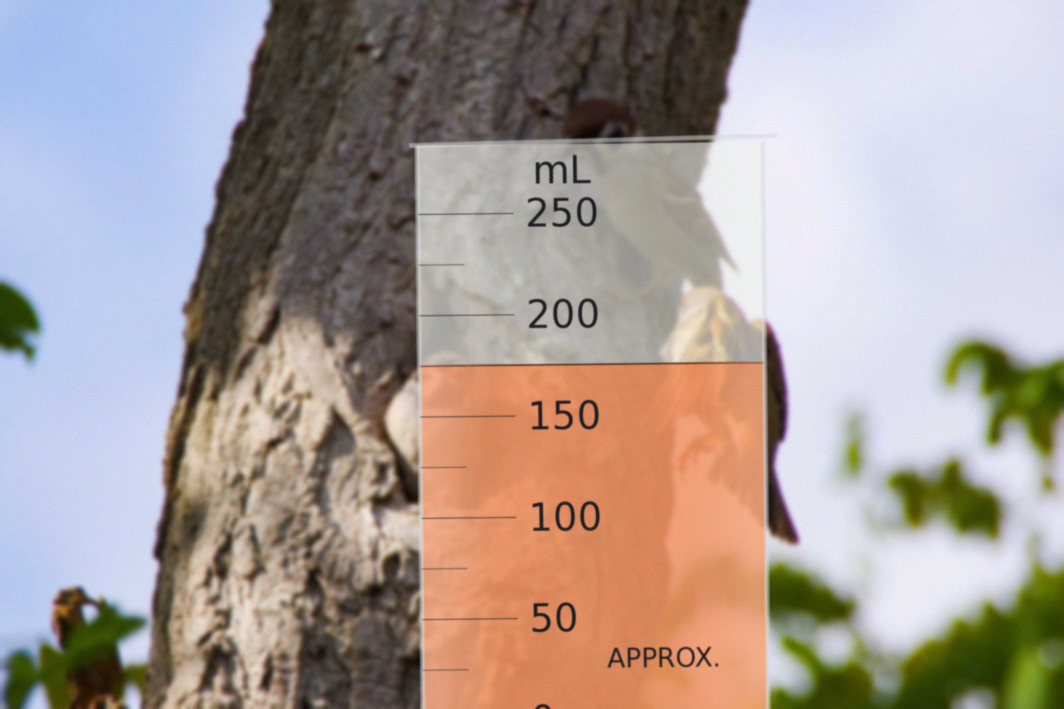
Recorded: 175 mL
